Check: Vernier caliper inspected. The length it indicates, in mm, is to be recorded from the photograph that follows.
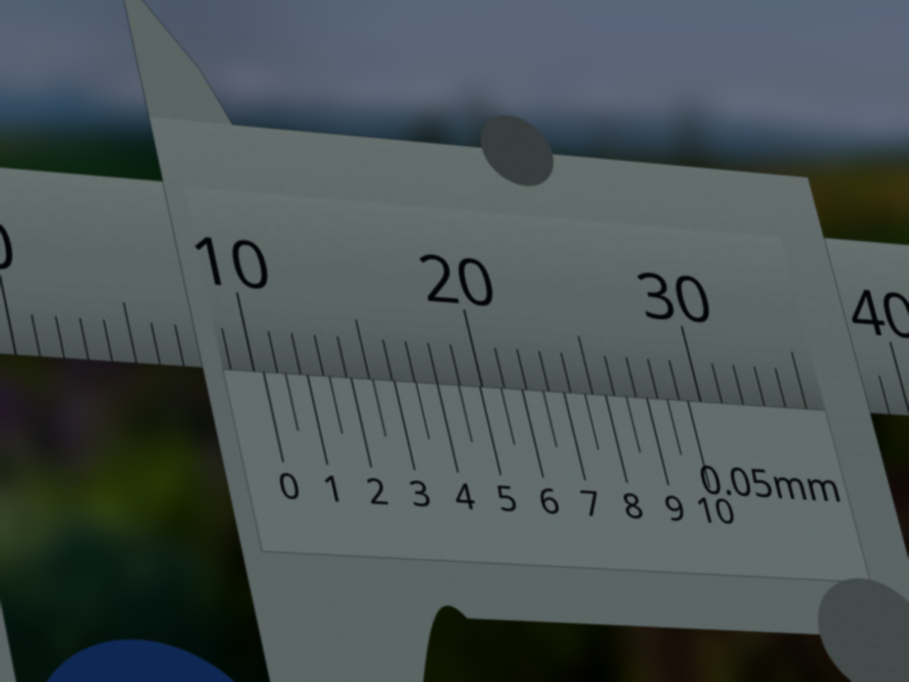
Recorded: 10.4 mm
